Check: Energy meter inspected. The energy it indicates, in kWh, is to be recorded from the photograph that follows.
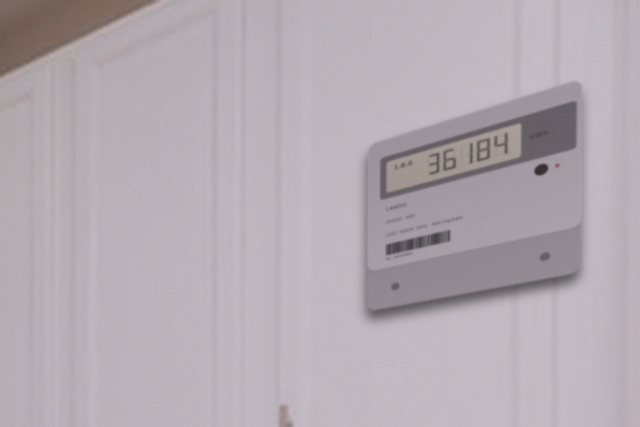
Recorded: 36184 kWh
